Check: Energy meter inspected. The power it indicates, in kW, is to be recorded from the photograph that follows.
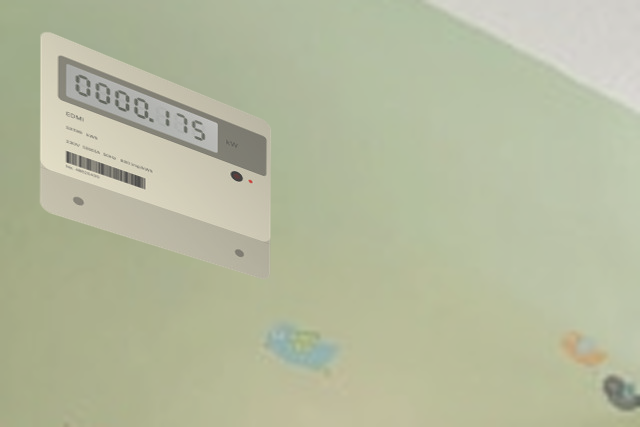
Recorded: 0.175 kW
